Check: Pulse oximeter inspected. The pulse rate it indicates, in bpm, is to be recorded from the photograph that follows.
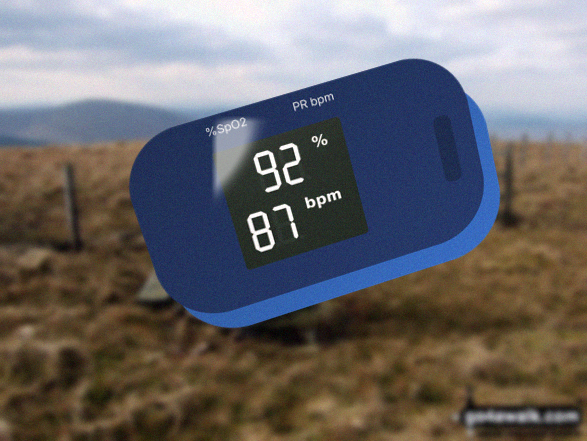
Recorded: 87 bpm
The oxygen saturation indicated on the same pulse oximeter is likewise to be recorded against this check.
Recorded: 92 %
